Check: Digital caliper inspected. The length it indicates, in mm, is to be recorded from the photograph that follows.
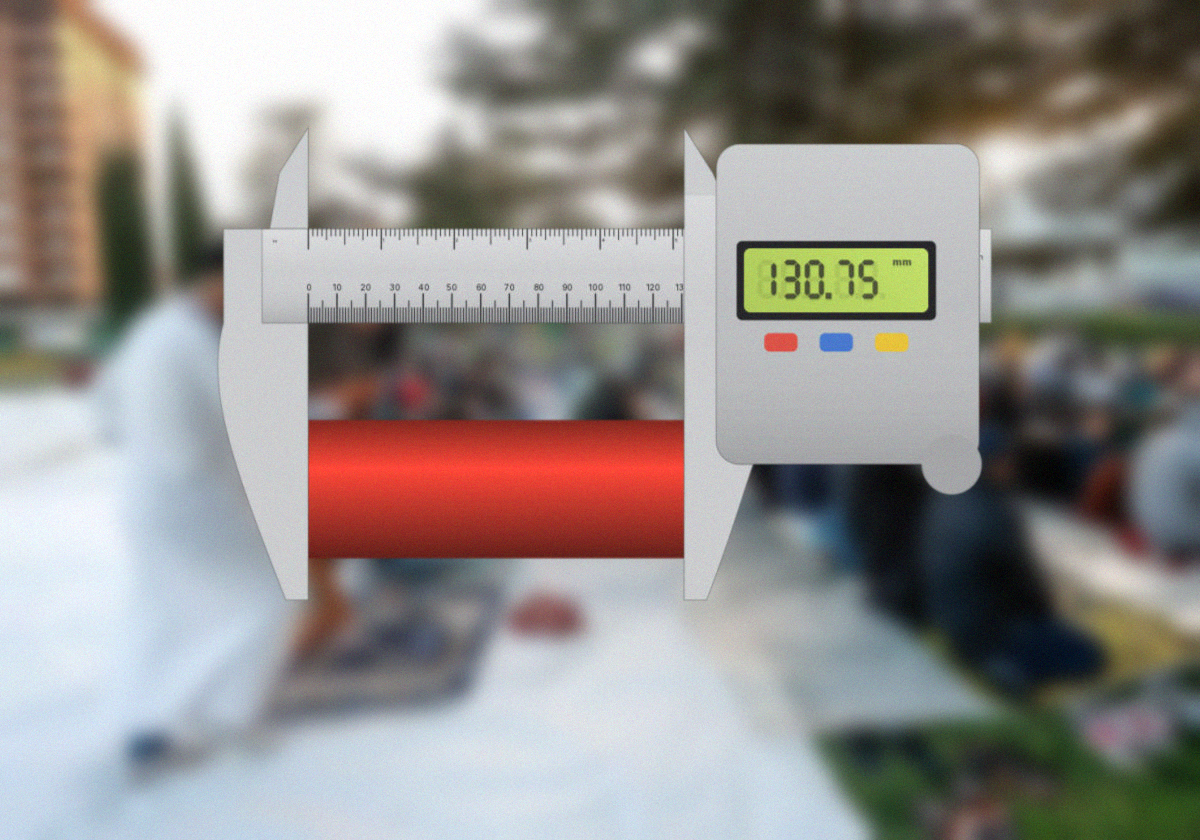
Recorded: 130.75 mm
